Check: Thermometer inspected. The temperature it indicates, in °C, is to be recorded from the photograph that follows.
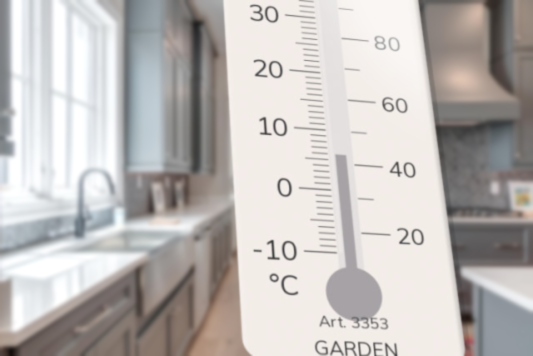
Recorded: 6 °C
